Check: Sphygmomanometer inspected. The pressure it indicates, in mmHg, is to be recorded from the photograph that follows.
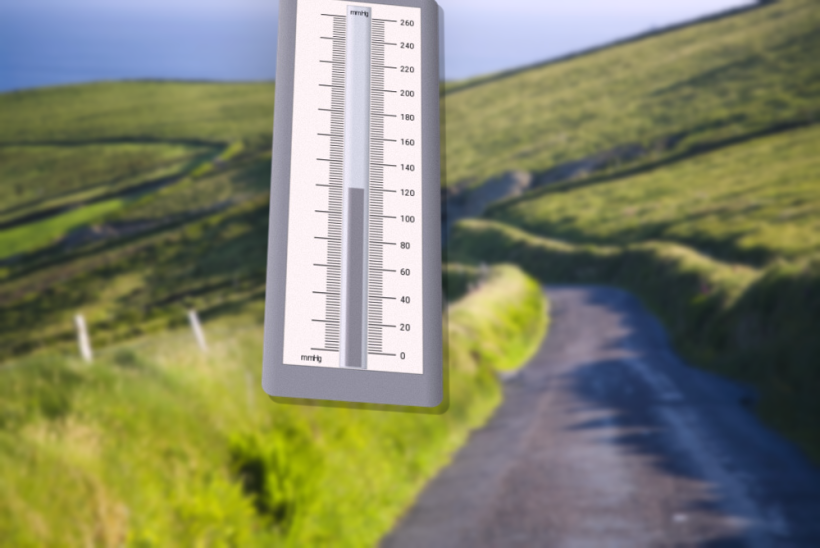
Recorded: 120 mmHg
